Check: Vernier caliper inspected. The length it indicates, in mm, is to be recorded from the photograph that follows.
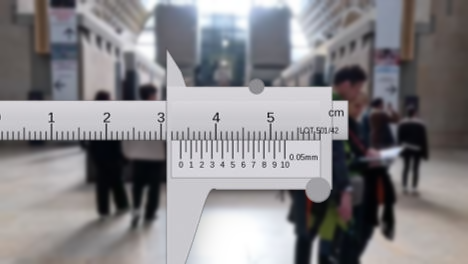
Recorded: 33.6 mm
